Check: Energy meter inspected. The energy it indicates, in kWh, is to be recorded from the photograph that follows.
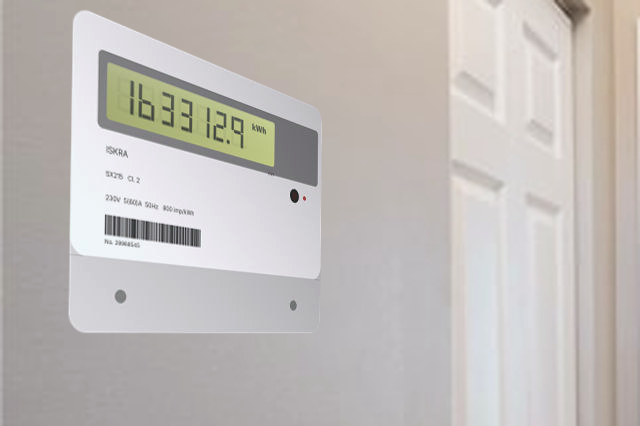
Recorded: 163312.9 kWh
